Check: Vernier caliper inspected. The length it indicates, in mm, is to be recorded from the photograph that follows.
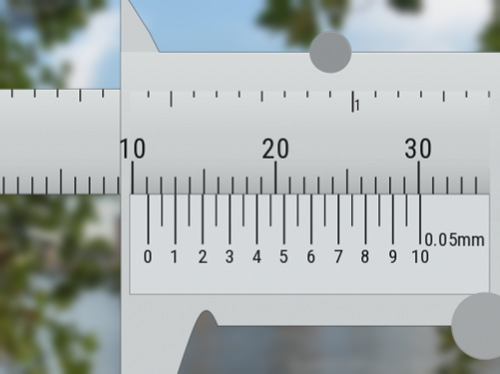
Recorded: 11.1 mm
